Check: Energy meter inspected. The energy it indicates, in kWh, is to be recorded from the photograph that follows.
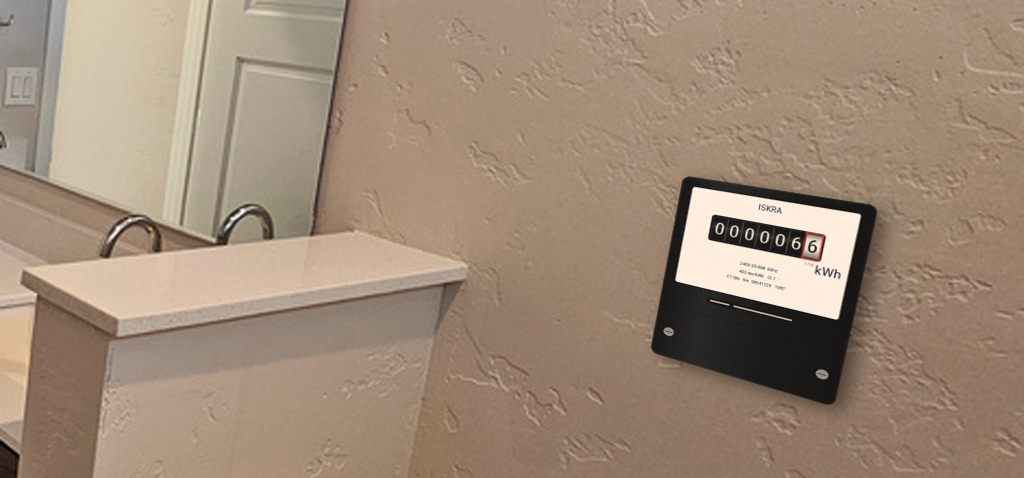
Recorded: 6.6 kWh
